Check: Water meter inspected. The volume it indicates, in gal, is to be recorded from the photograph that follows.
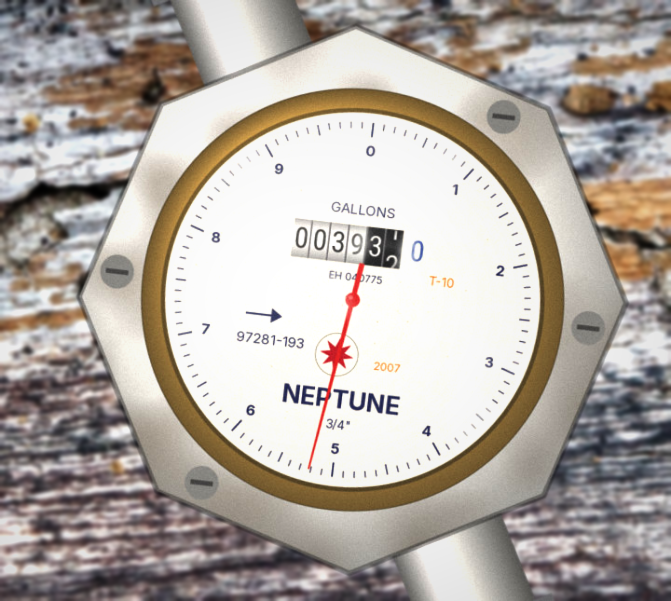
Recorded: 39315.2 gal
